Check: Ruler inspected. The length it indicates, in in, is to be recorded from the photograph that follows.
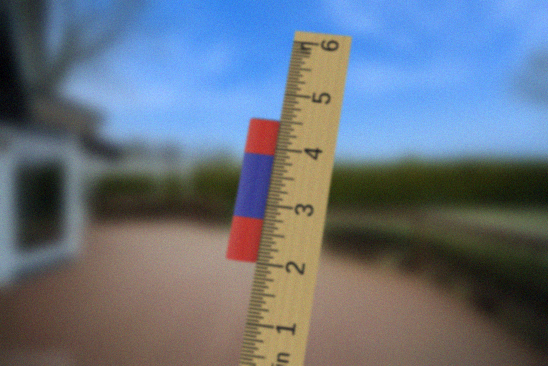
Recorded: 2.5 in
